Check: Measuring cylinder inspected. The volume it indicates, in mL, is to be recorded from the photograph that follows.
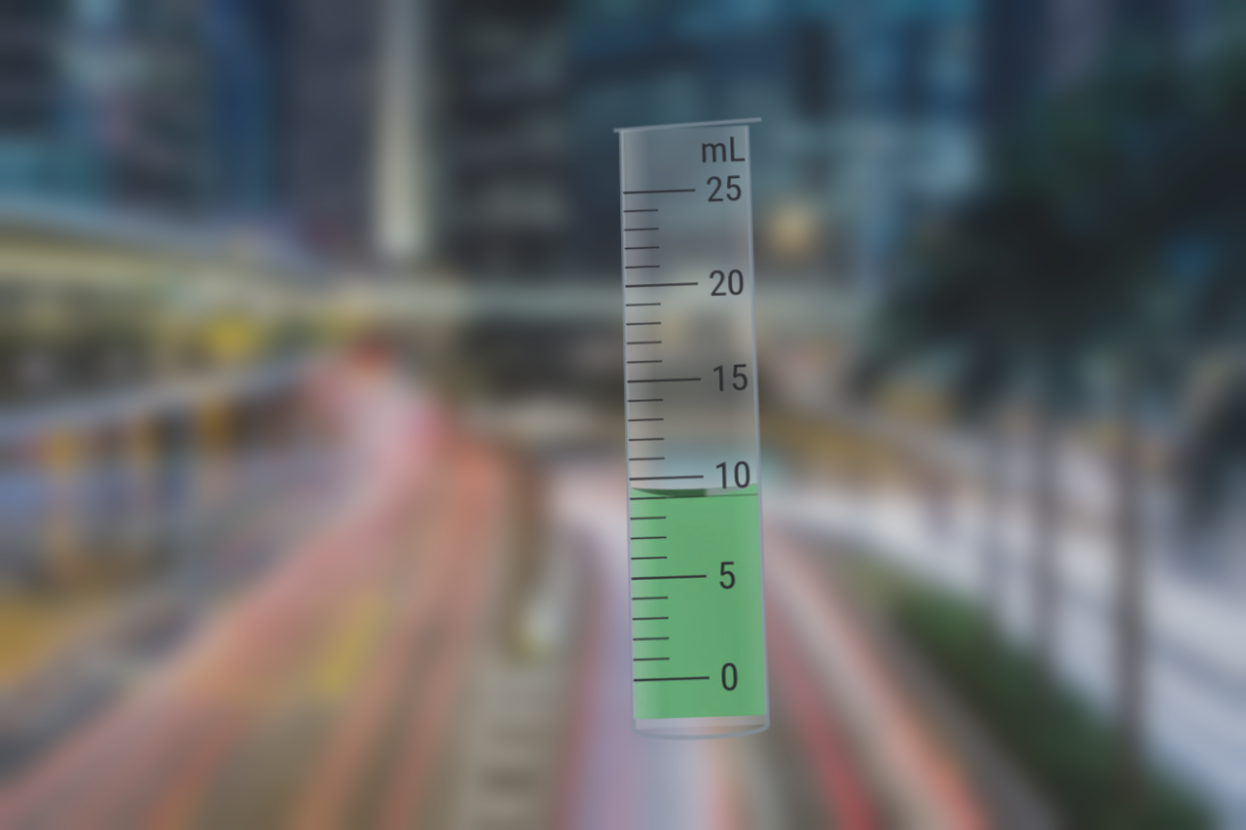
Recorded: 9 mL
